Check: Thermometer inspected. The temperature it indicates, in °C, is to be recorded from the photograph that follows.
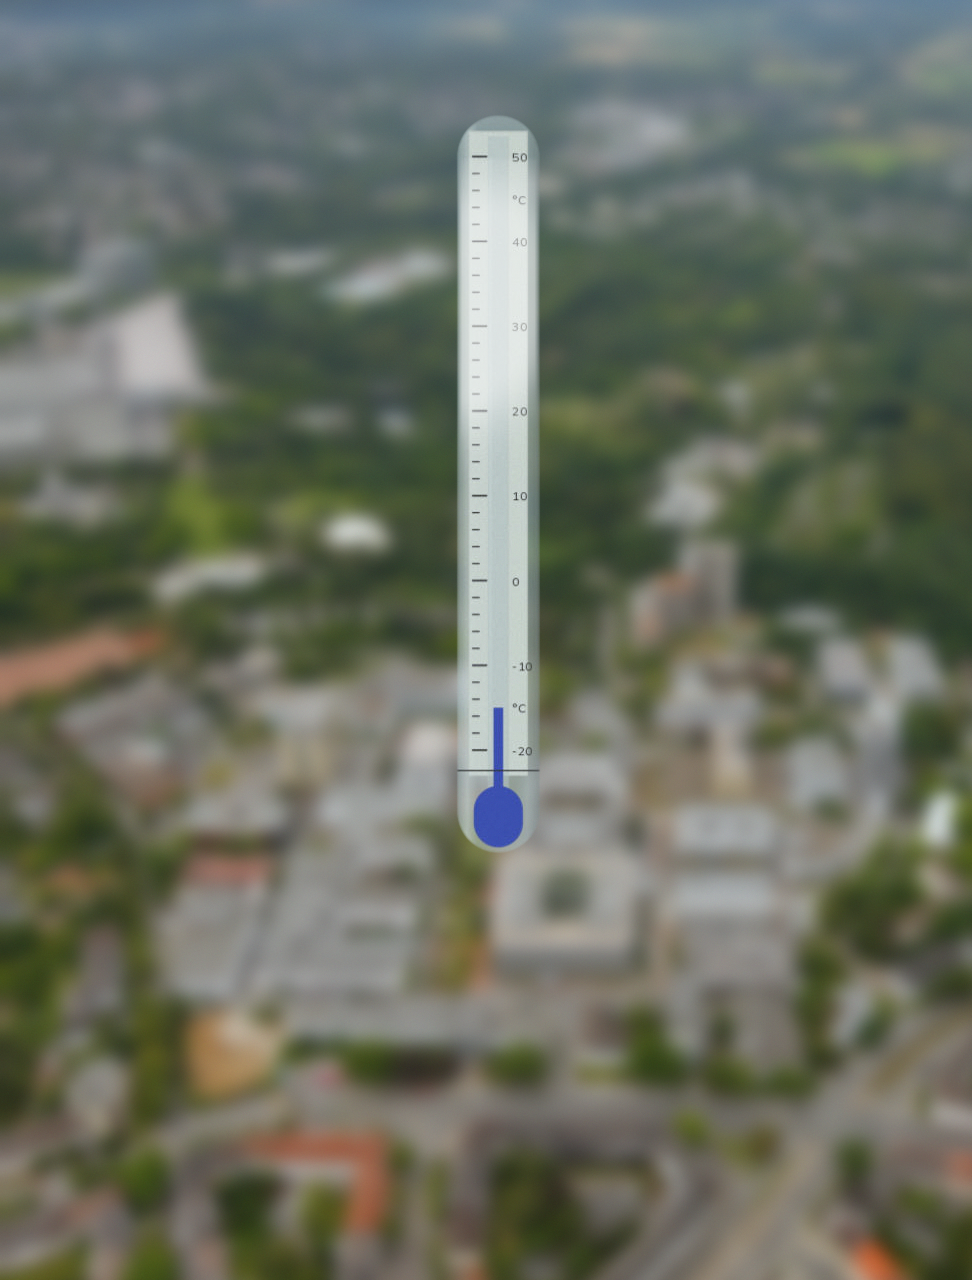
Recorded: -15 °C
